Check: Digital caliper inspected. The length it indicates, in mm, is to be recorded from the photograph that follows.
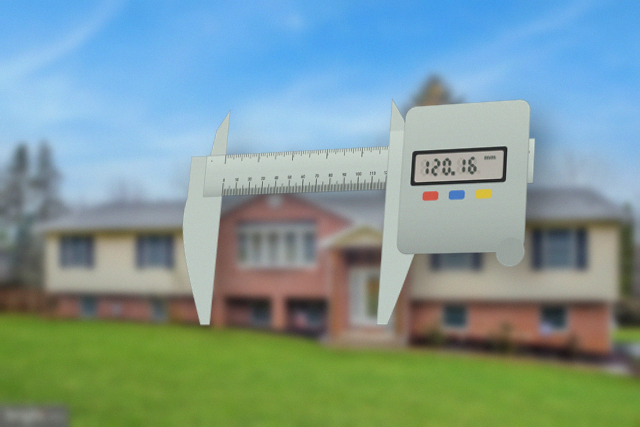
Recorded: 120.16 mm
